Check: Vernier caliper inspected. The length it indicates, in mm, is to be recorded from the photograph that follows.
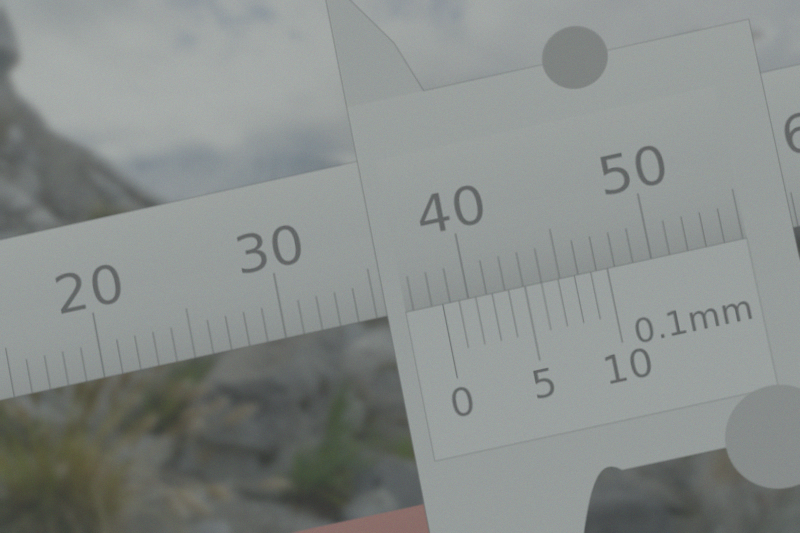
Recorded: 38.6 mm
